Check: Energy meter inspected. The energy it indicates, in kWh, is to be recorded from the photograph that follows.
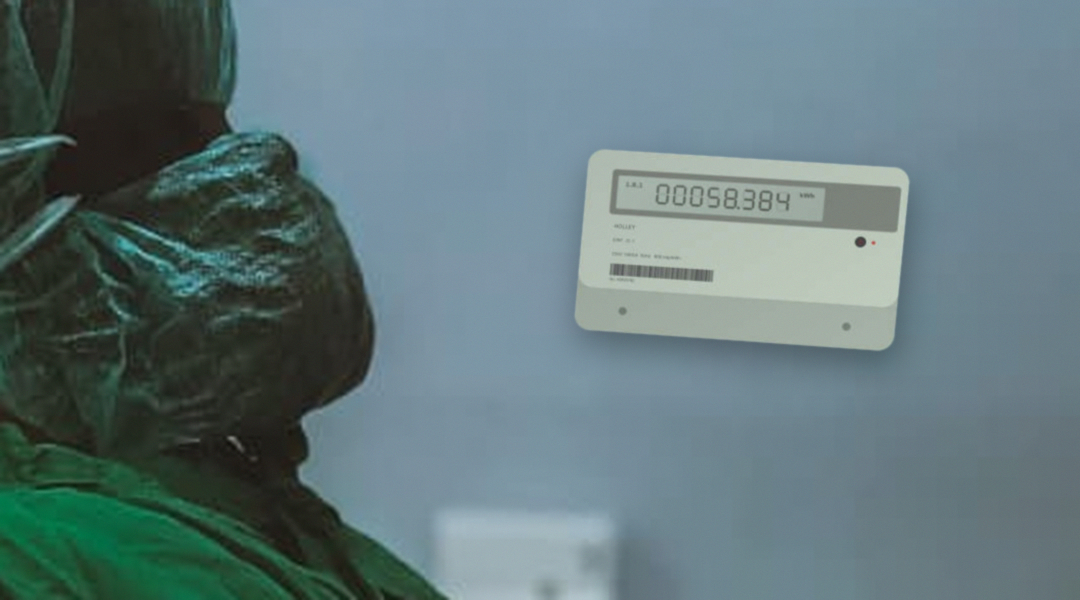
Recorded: 58.384 kWh
